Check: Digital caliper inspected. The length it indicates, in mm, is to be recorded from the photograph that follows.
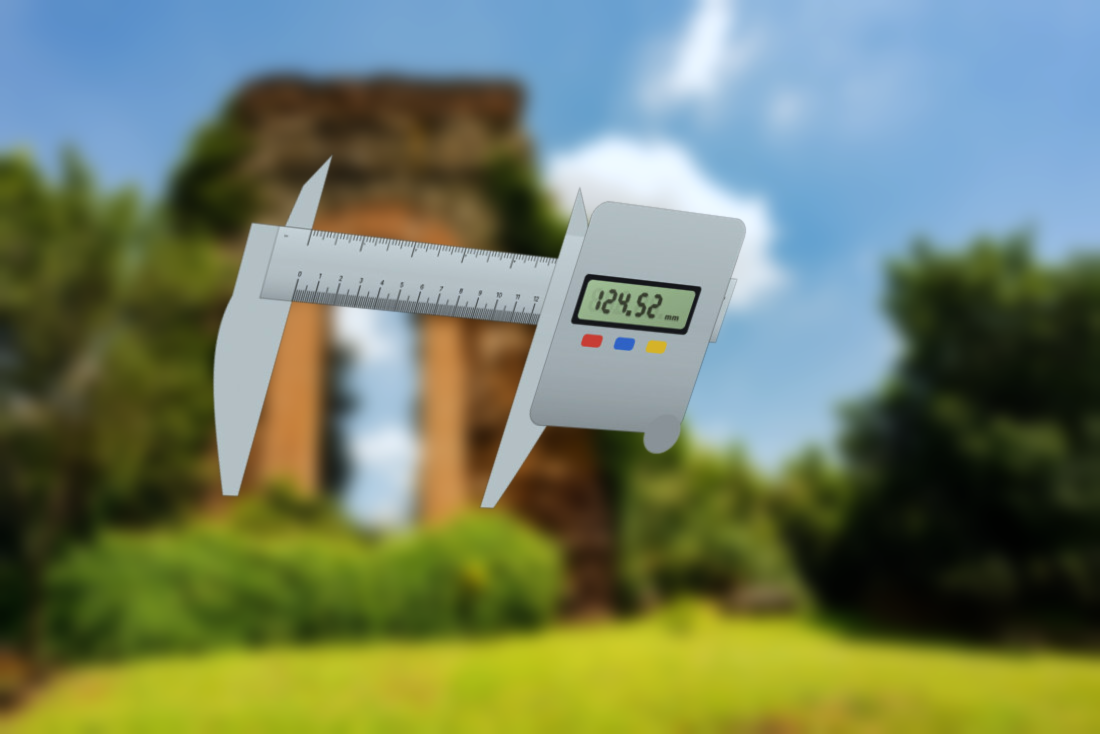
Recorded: 124.52 mm
